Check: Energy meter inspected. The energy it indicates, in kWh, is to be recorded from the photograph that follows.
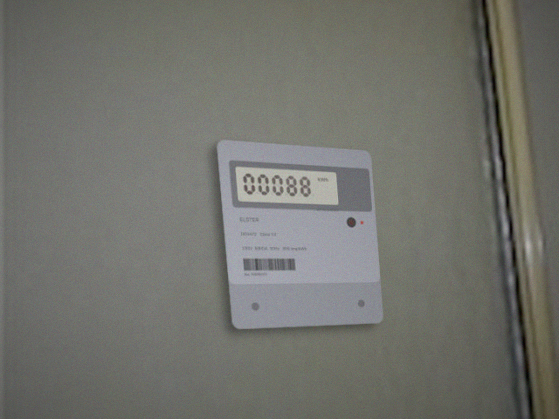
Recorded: 88 kWh
